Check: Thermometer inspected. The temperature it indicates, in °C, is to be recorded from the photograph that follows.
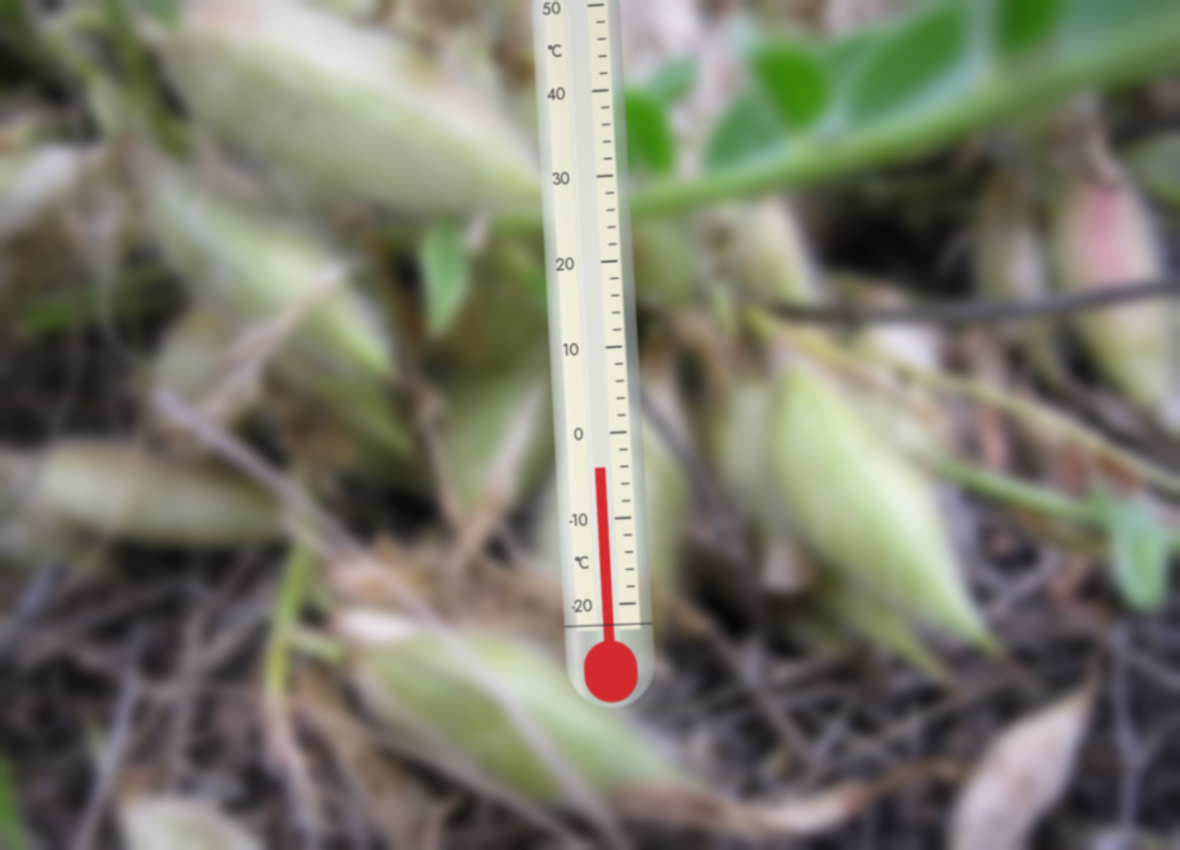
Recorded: -4 °C
